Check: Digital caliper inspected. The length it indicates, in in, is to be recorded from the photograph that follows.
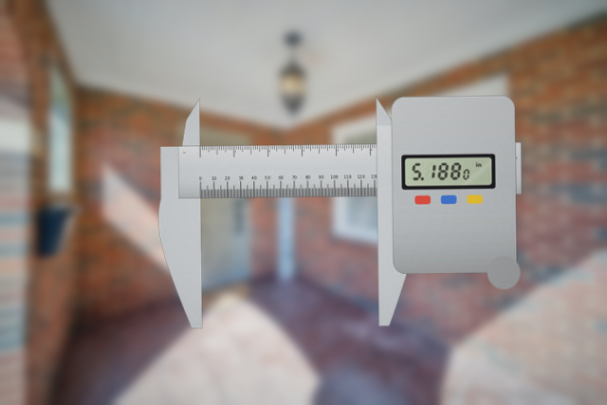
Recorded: 5.1880 in
